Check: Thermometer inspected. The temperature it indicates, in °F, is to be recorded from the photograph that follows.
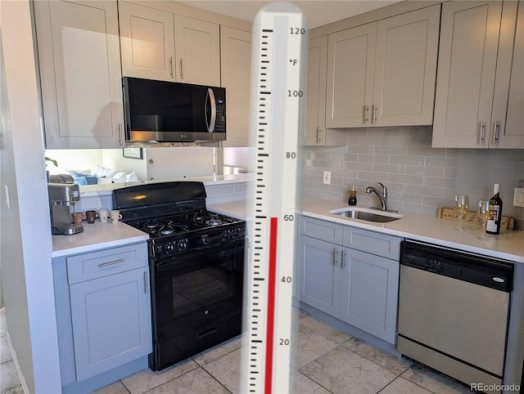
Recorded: 60 °F
